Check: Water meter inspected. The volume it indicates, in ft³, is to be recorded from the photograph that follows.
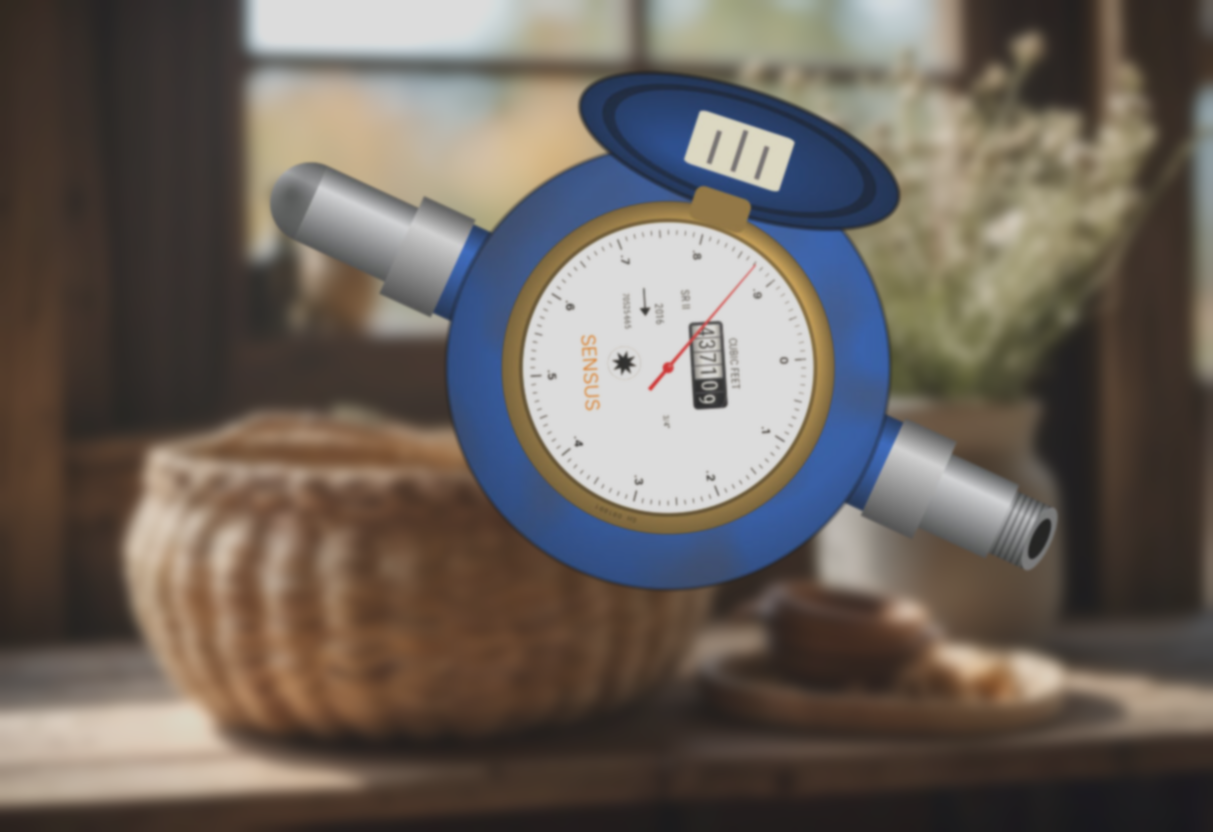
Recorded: 437108.87 ft³
